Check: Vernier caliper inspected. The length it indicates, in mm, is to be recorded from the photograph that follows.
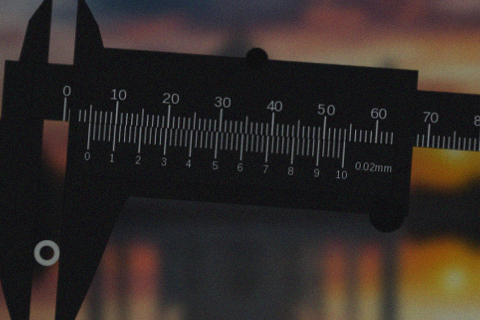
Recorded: 5.0 mm
